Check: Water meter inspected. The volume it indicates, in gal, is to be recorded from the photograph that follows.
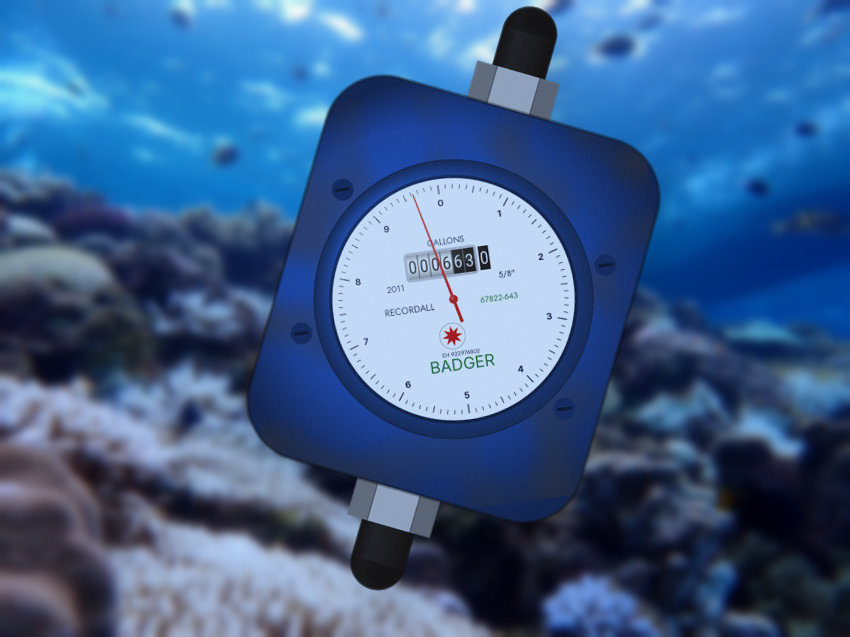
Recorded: 6629.6 gal
